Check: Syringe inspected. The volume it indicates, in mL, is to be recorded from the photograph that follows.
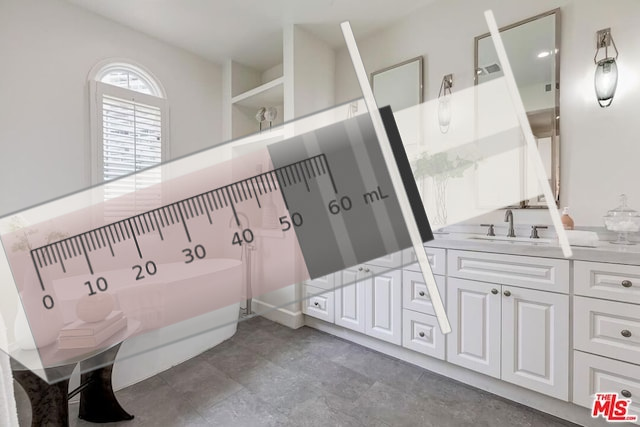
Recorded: 50 mL
